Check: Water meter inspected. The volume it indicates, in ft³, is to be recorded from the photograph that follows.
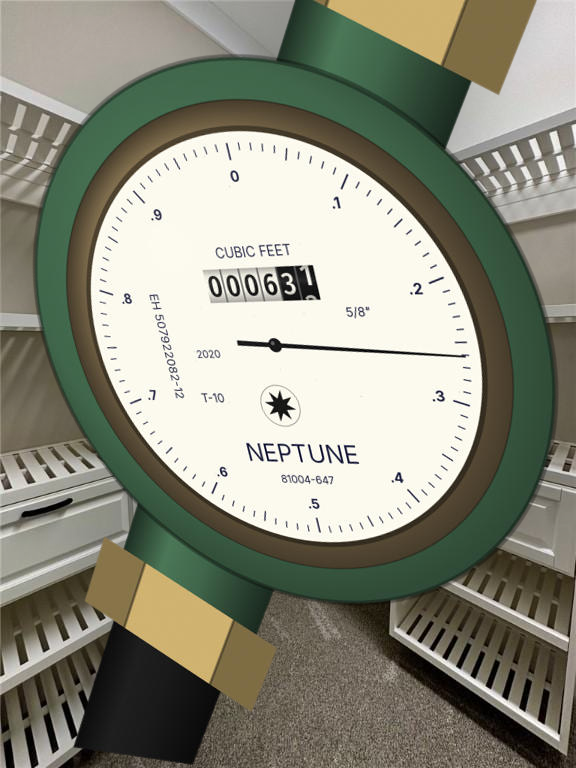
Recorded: 631.26 ft³
